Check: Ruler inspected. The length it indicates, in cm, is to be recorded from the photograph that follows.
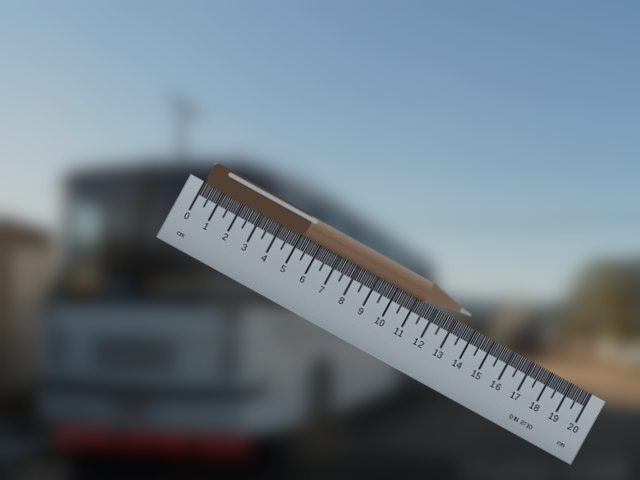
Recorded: 13.5 cm
